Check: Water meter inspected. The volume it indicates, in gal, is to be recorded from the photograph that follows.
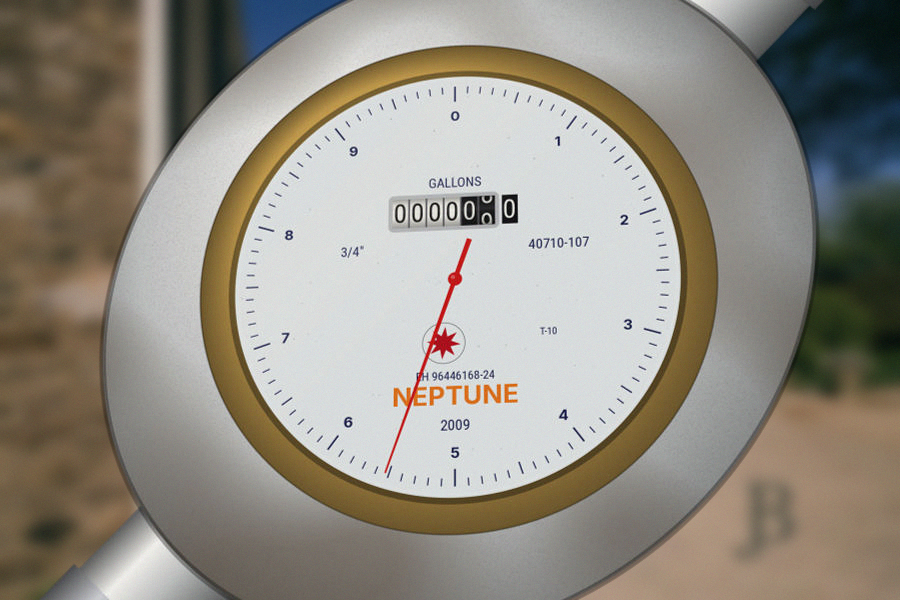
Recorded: 85.5 gal
